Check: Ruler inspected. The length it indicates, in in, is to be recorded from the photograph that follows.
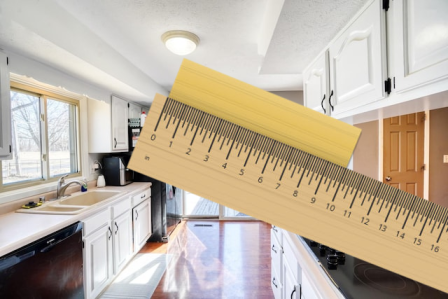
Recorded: 10 in
